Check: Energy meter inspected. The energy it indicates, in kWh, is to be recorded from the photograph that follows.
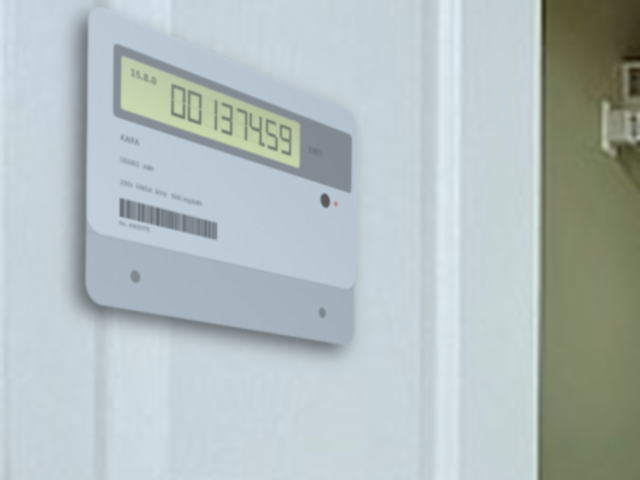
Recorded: 1374.59 kWh
